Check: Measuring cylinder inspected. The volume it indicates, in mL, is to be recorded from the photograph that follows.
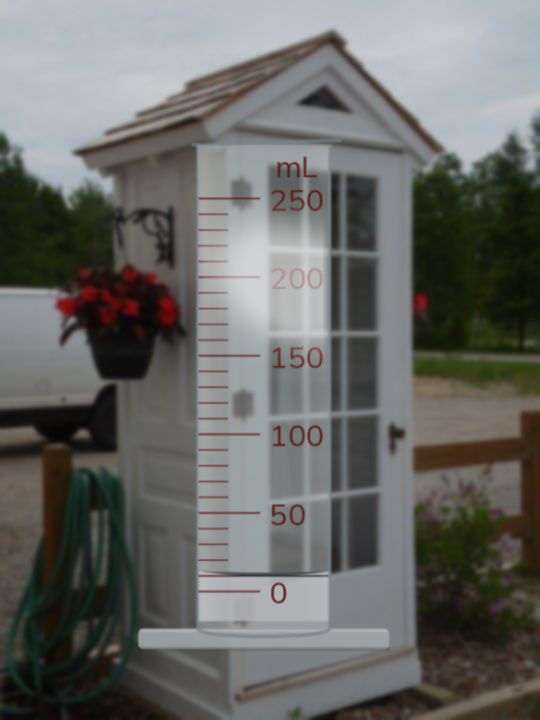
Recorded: 10 mL
